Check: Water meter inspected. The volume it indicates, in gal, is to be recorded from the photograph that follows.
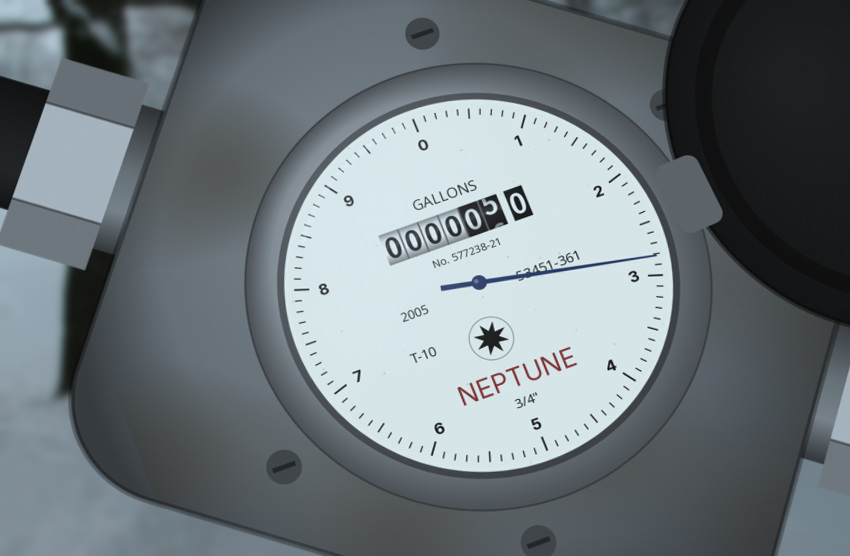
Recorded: 52.8 gal
